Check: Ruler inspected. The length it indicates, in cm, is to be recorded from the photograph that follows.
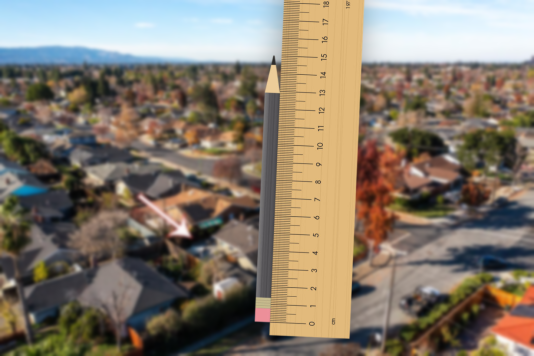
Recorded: 15 cm
